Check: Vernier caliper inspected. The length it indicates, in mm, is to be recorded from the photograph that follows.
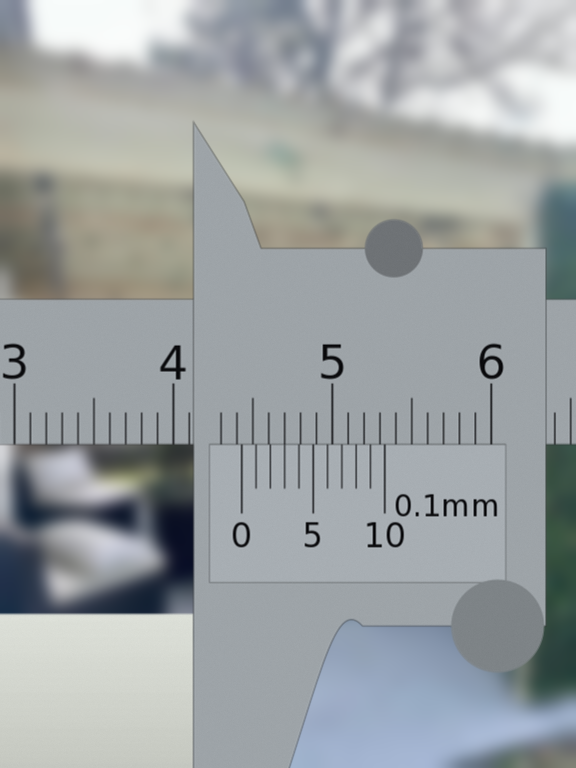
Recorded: 44.3 mm
